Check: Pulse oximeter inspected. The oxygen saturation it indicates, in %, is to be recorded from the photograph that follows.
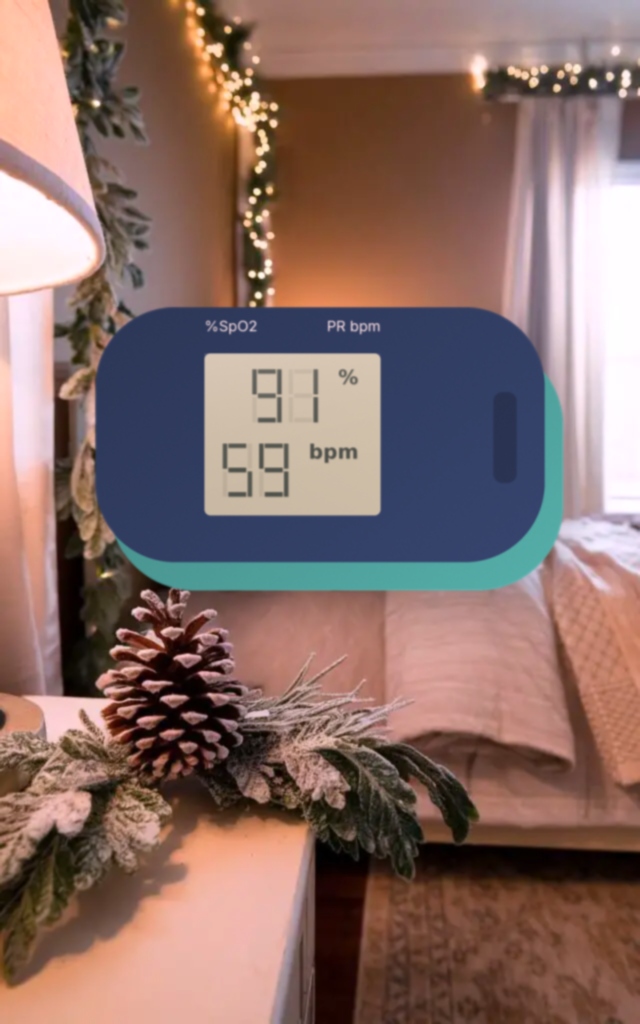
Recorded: 91 %
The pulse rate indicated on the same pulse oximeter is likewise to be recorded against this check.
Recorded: 59 bpm
